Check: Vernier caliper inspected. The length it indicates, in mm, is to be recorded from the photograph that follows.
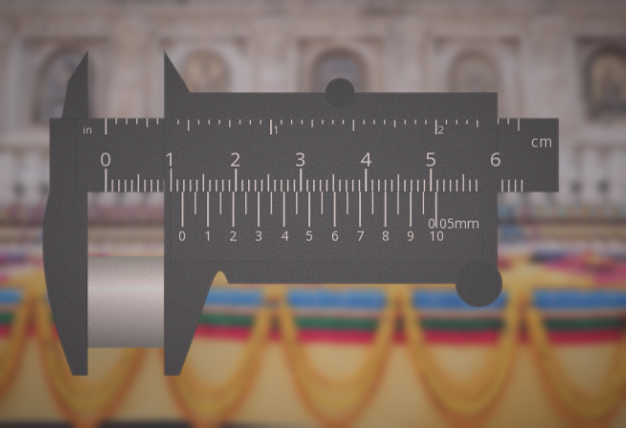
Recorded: 11.8 mm
